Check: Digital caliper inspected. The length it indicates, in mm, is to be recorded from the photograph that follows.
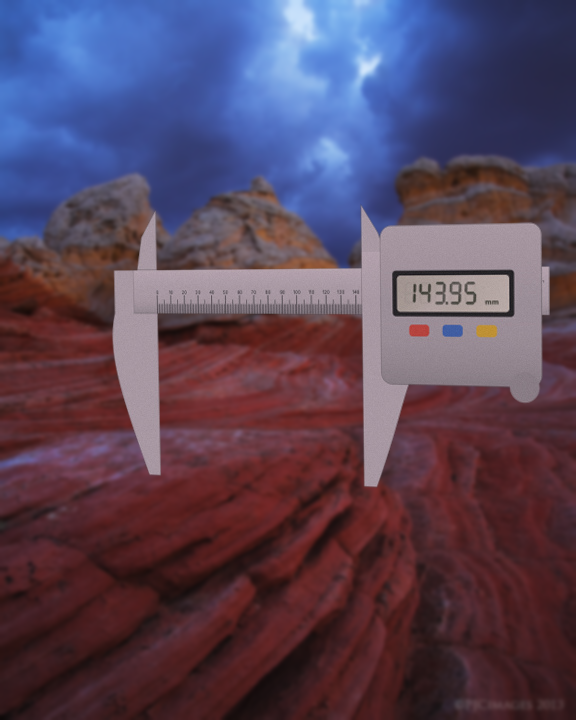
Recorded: 143.95 mm
